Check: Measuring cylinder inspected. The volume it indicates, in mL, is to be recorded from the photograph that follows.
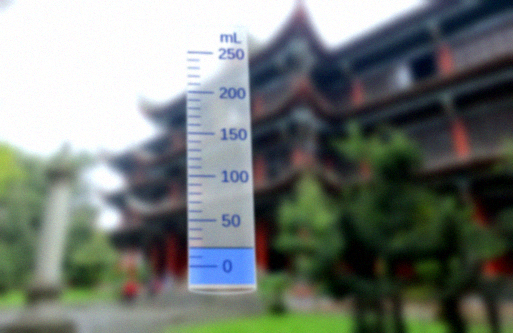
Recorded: 20 mL
